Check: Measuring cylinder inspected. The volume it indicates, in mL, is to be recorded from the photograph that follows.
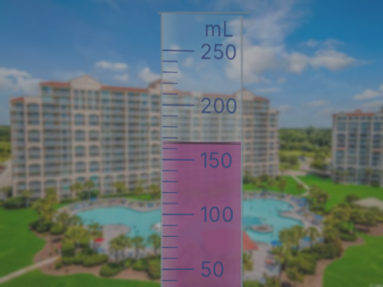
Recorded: 165 mL
